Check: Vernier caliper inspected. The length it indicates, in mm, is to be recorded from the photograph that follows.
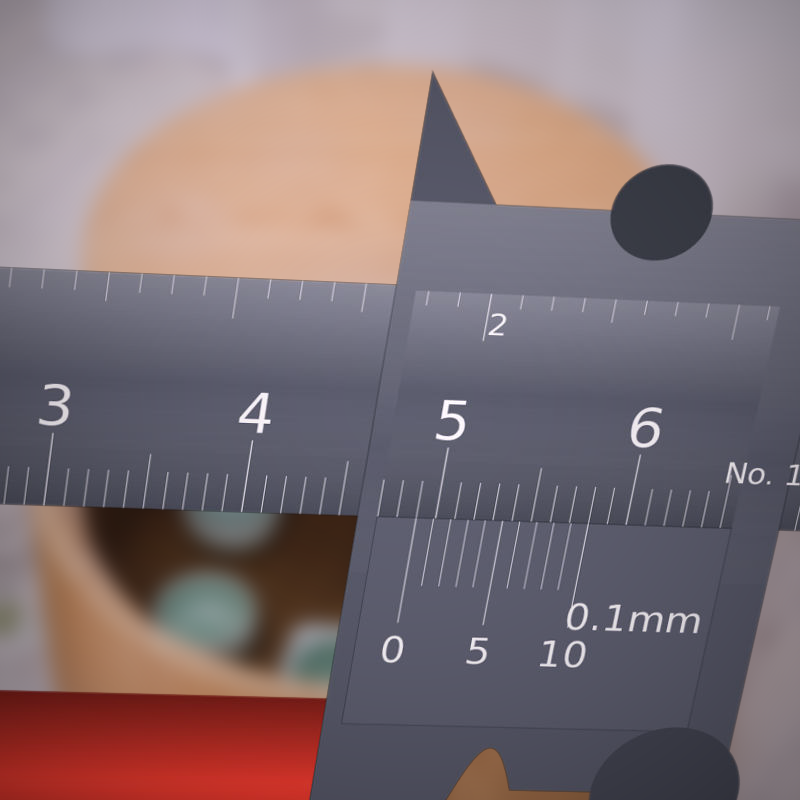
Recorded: 49.0 mm
